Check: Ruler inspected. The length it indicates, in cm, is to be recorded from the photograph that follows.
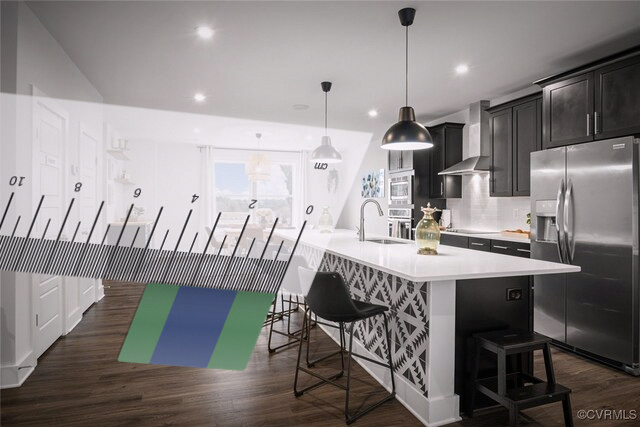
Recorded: 4.5 cm
